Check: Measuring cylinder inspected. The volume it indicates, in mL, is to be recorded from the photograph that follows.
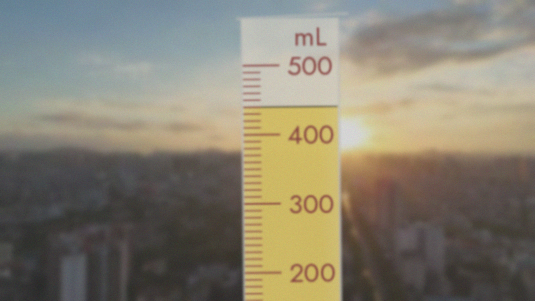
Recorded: 440 mL
